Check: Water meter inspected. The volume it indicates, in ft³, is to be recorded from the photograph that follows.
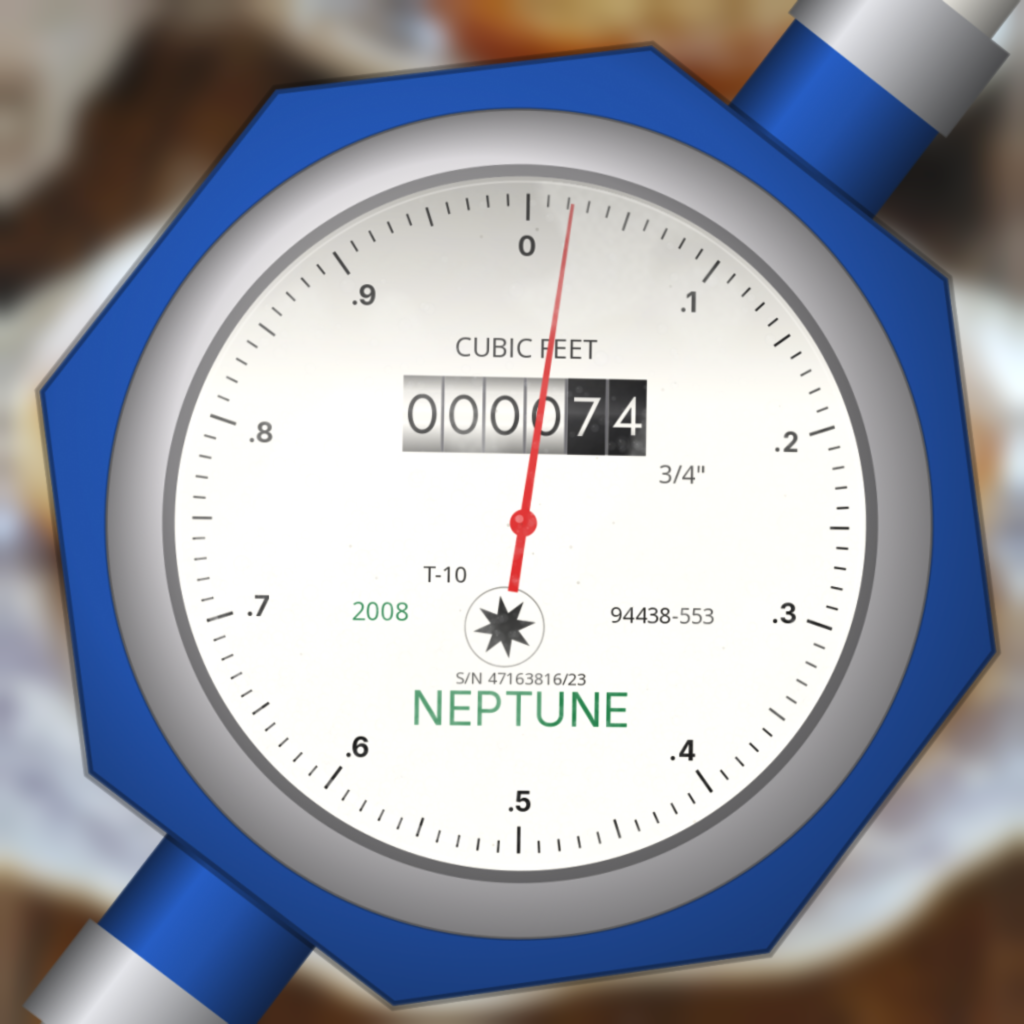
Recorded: 74.02 ft³
